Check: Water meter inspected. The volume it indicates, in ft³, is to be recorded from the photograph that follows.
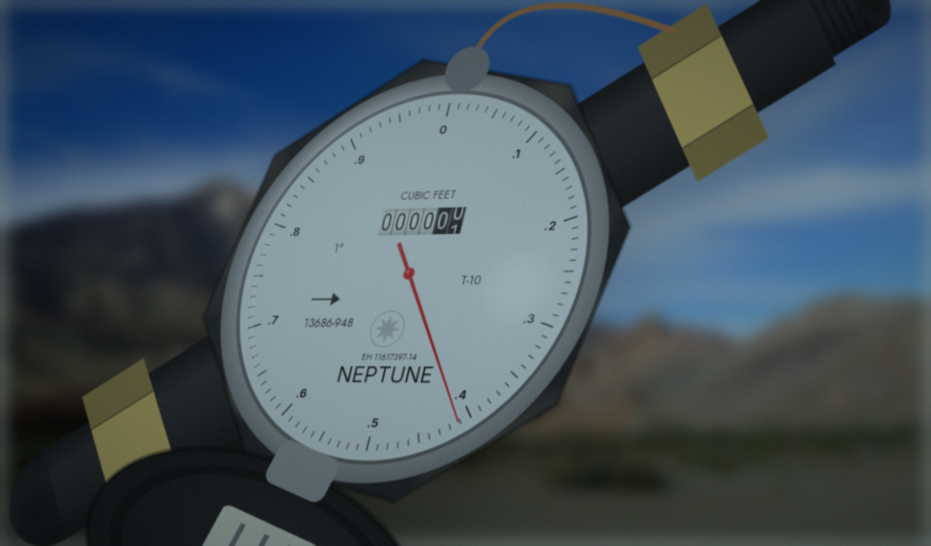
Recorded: 0.41 ft³
